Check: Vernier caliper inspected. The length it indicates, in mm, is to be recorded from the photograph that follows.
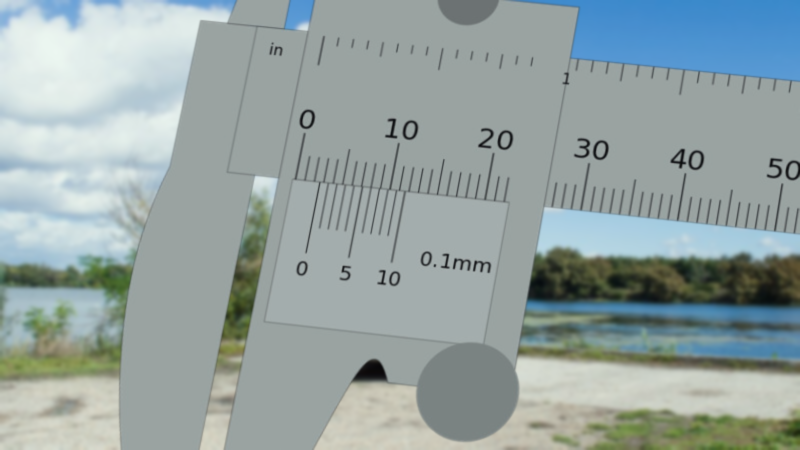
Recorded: 2.6 mm
